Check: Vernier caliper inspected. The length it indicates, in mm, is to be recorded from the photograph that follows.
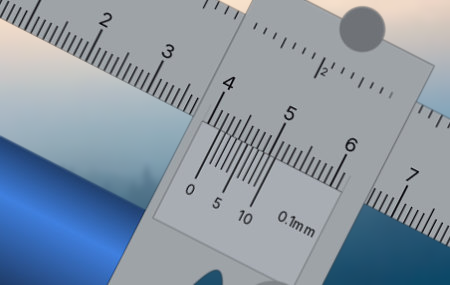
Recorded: 42.0 mm
